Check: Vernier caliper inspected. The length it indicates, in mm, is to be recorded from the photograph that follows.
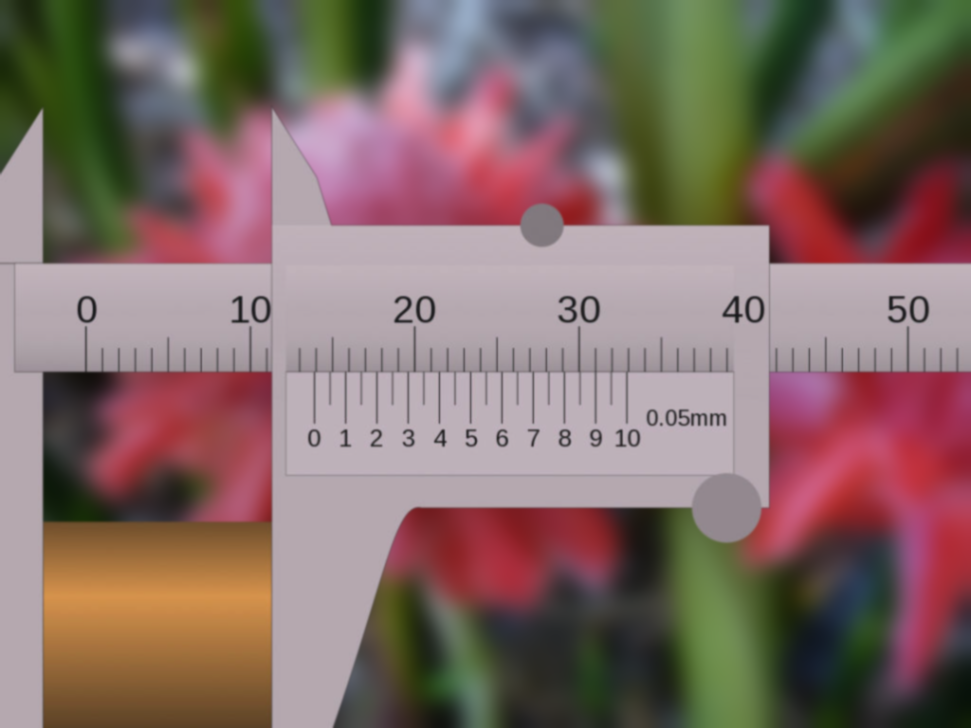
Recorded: 13.9 mm
